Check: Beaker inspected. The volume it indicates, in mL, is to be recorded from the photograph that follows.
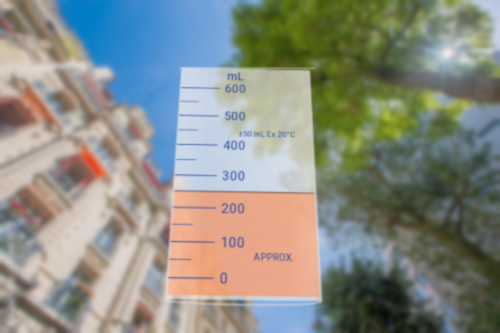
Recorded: 250 mL
